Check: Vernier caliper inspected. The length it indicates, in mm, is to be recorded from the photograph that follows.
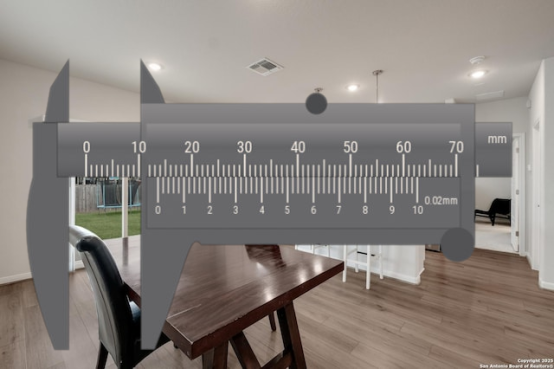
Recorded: 13.6 mm
